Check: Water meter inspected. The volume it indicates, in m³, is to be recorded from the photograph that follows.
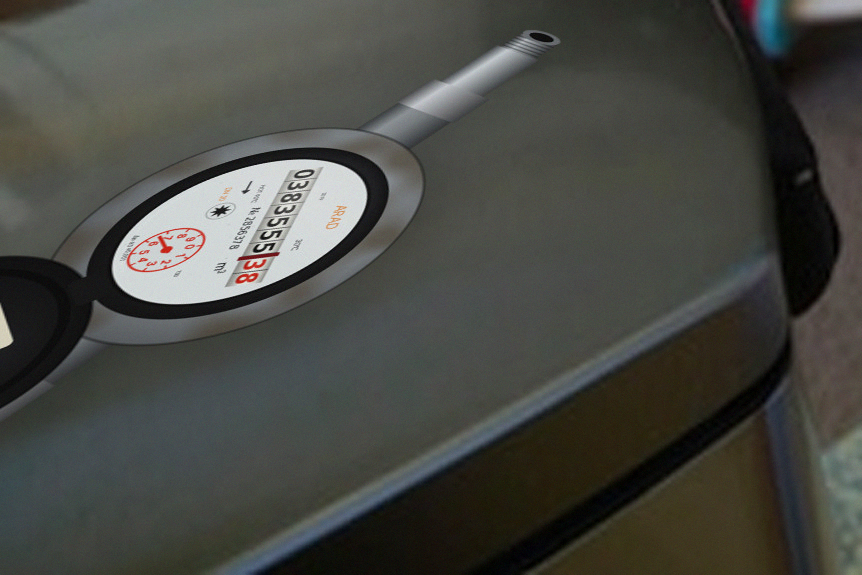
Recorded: 383555.386 m³
